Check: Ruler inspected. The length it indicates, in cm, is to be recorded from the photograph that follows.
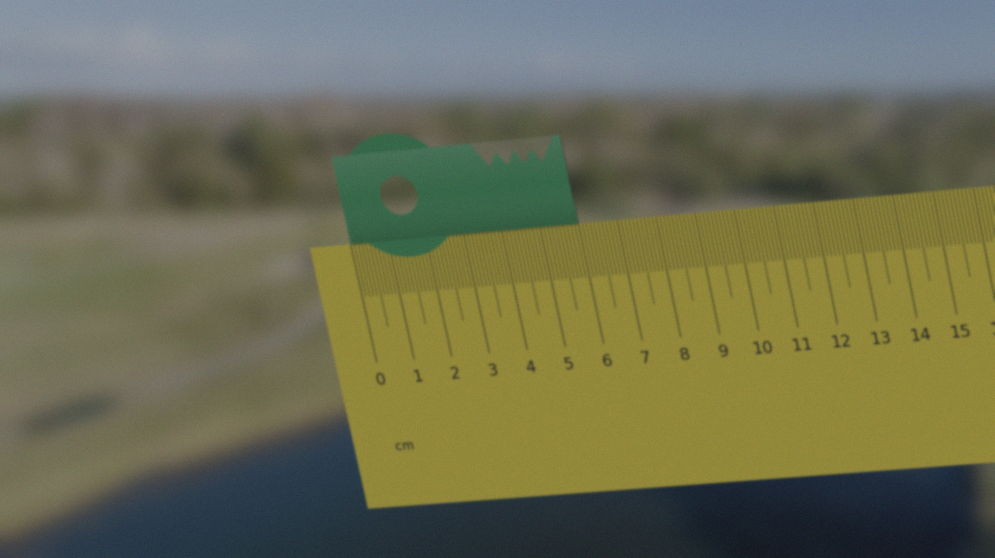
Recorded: 6 cm
